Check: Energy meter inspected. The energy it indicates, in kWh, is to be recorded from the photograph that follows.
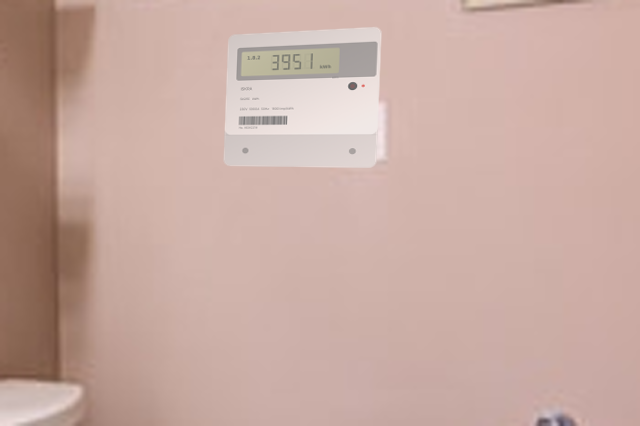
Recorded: 3951 kWh
